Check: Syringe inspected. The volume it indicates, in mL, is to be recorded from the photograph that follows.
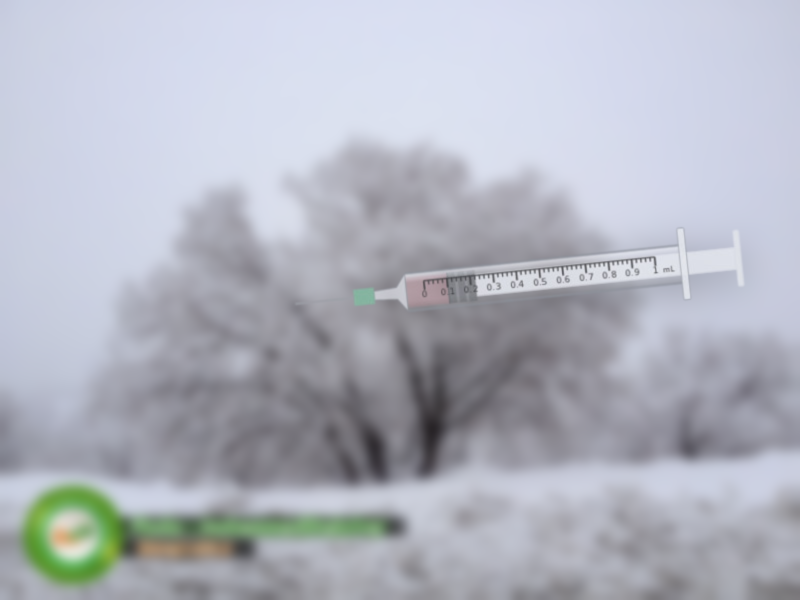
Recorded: 0.1 mL
